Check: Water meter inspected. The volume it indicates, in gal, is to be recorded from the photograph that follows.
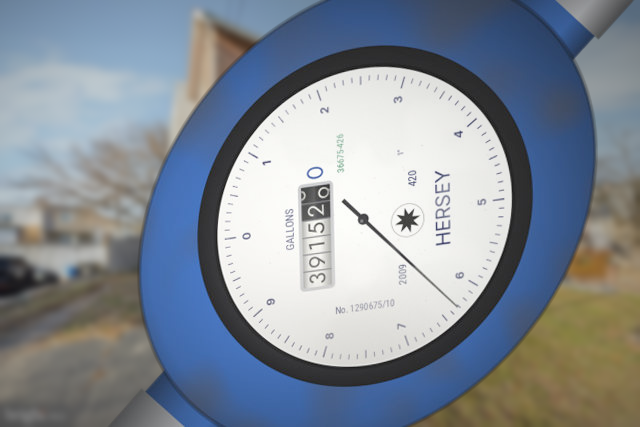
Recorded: 3915286.3 gal
